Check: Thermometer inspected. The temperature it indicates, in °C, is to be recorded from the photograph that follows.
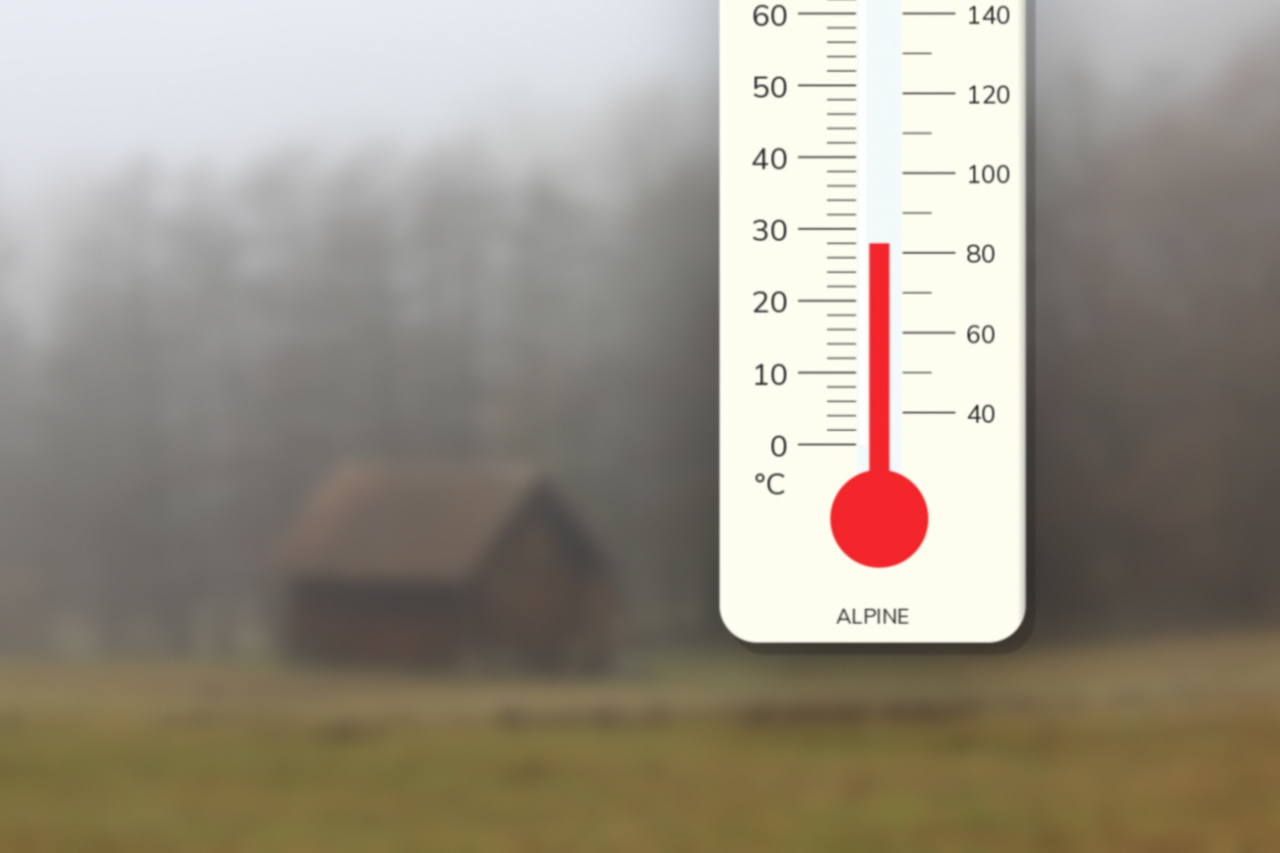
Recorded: 28 °C
